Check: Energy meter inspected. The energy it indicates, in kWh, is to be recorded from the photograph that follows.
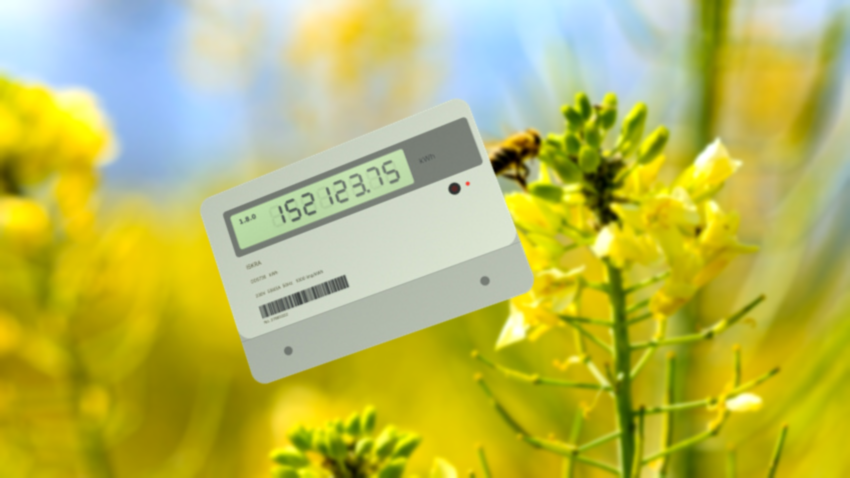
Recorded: 152123.75 kWh
